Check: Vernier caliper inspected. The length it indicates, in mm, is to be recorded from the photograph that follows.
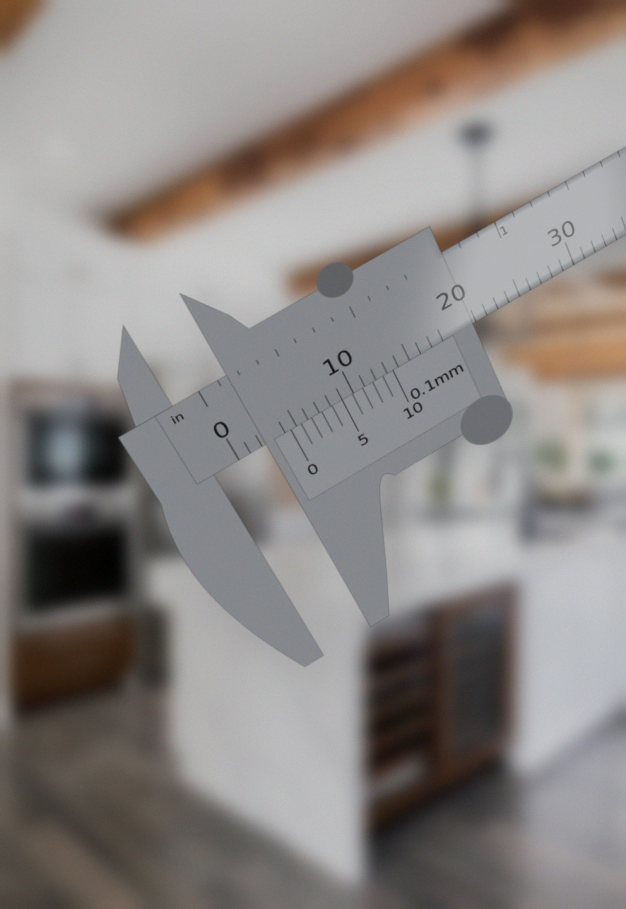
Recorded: 4.5 mm
